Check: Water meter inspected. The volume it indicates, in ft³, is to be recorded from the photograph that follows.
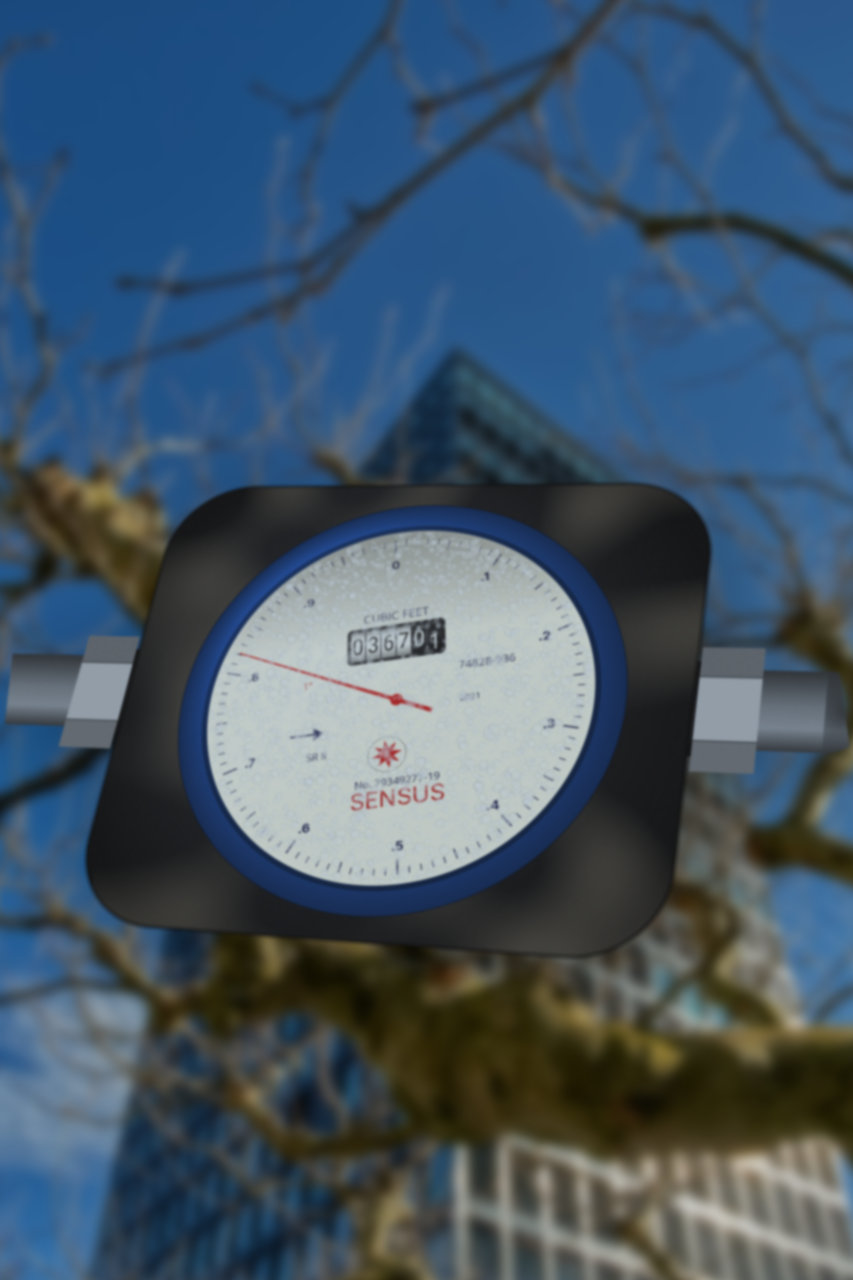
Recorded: 36700.82 ft³
